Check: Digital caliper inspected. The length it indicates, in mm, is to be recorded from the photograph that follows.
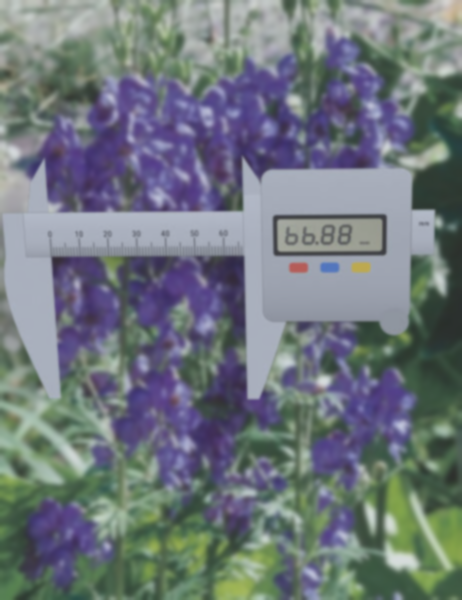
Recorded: 66.88 mm
